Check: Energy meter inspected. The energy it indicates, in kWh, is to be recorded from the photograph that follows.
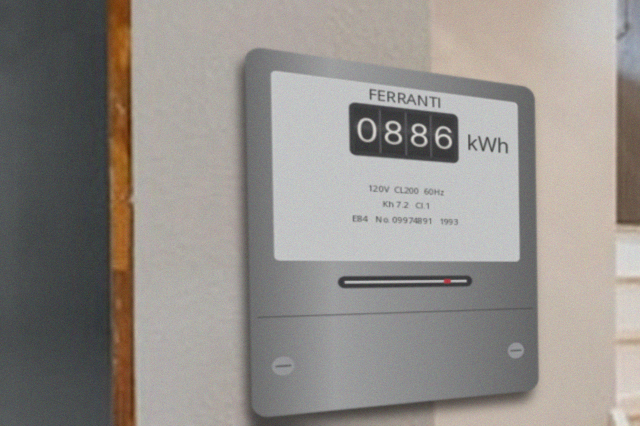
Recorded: 886 kWh
